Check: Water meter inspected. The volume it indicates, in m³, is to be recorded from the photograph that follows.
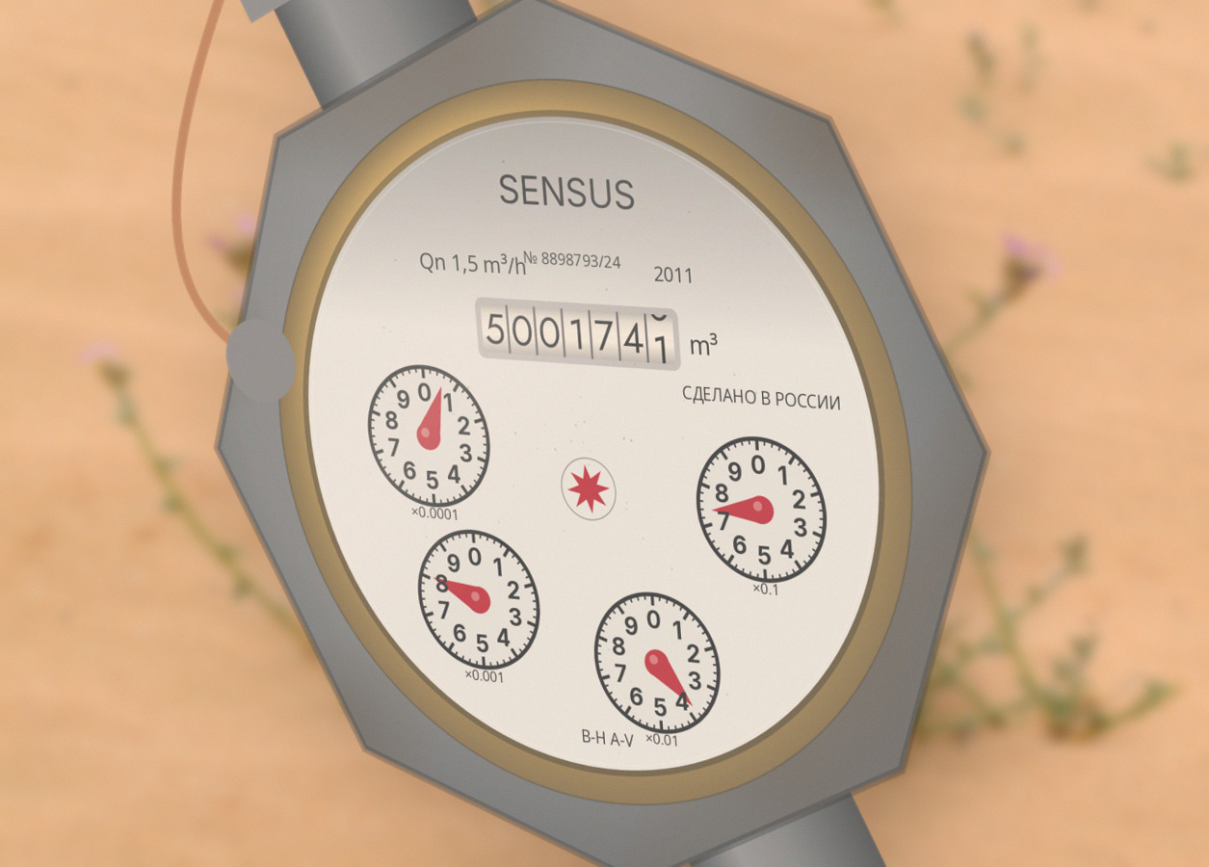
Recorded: 5001740.7380 m³
